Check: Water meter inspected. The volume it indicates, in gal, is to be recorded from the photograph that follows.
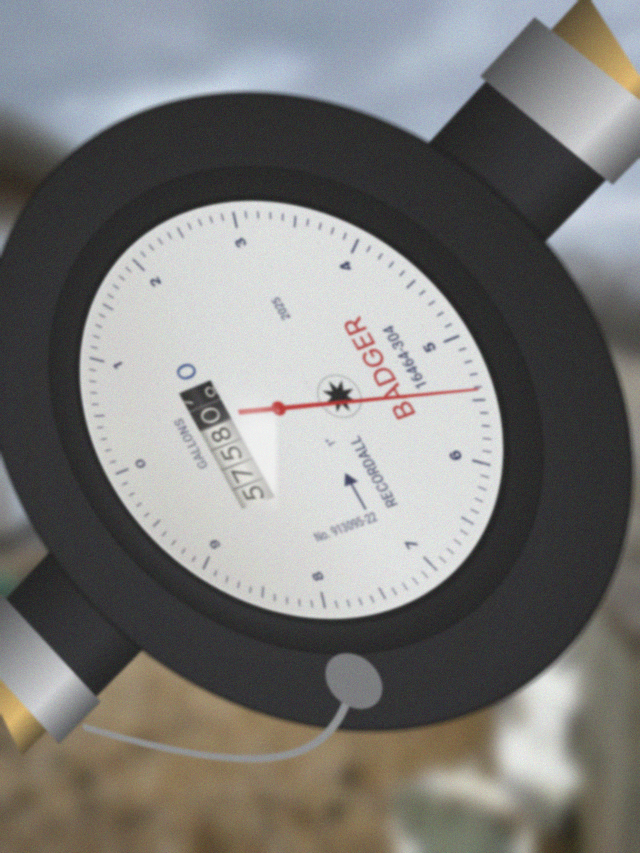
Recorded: 5758075.4 gal
